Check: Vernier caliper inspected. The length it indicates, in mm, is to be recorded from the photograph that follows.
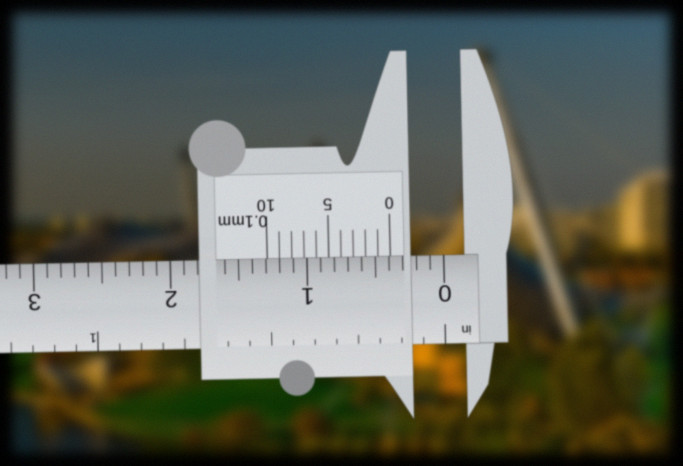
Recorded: 3.9 mm
